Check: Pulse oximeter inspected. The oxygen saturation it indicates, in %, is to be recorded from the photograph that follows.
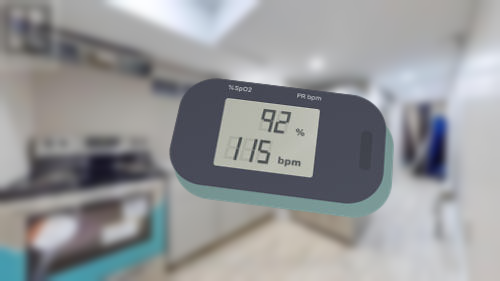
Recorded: 92 %
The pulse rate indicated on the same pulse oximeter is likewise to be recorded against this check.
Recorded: 115 bpm
